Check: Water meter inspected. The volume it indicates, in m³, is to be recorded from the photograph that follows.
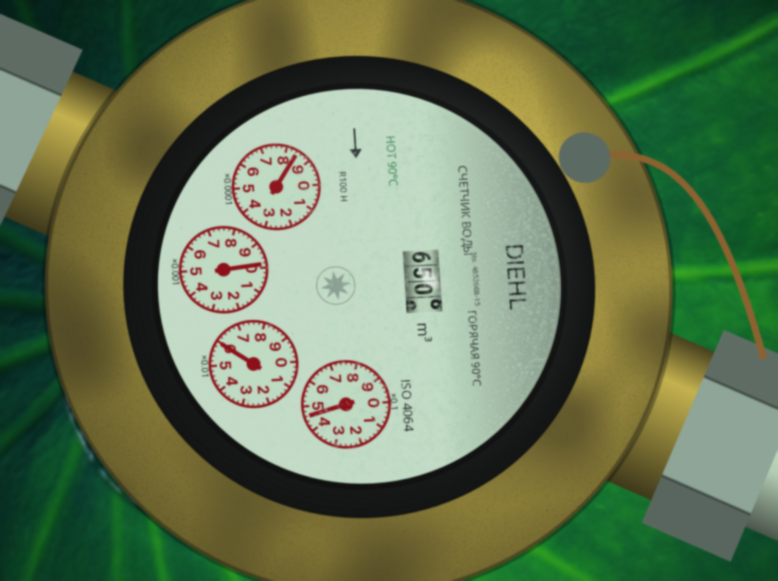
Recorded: 6508.4598 m³
